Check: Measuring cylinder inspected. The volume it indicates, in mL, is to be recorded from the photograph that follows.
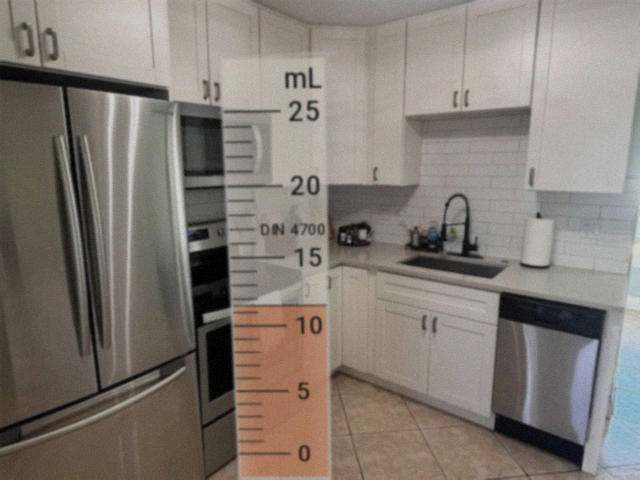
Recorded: 11.5 mL
